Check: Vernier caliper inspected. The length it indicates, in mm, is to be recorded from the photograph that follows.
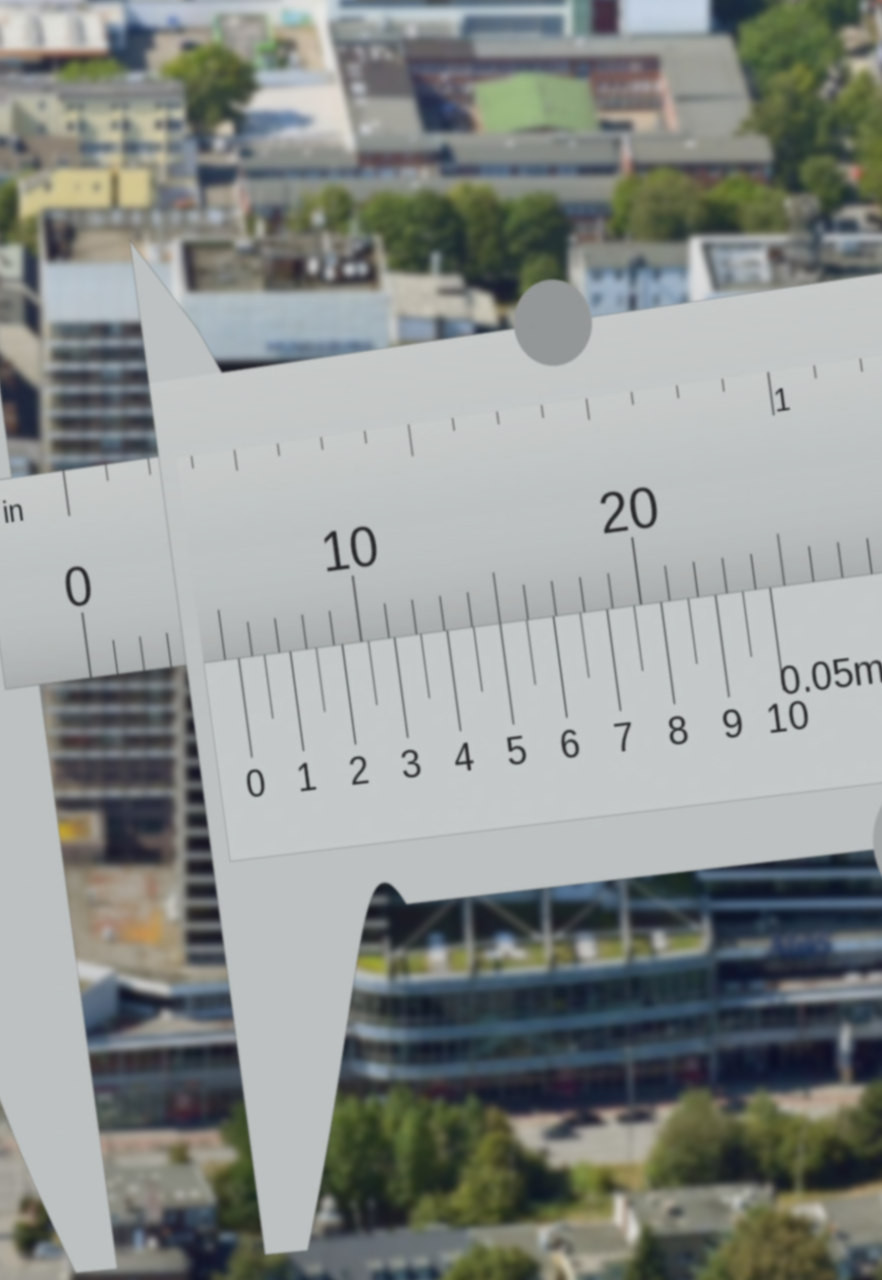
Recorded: 5.5 mm
